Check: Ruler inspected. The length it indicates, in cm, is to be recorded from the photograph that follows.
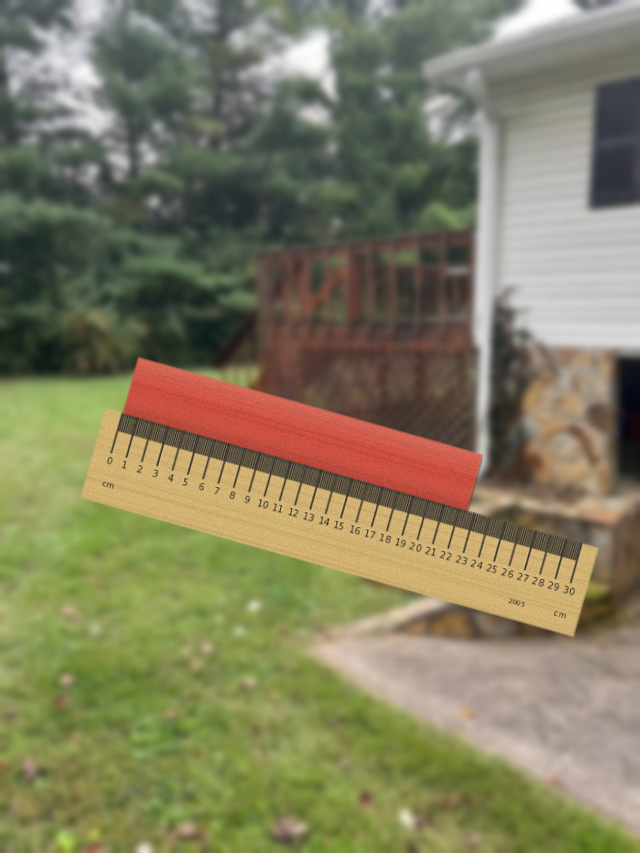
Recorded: 22.5 cm
